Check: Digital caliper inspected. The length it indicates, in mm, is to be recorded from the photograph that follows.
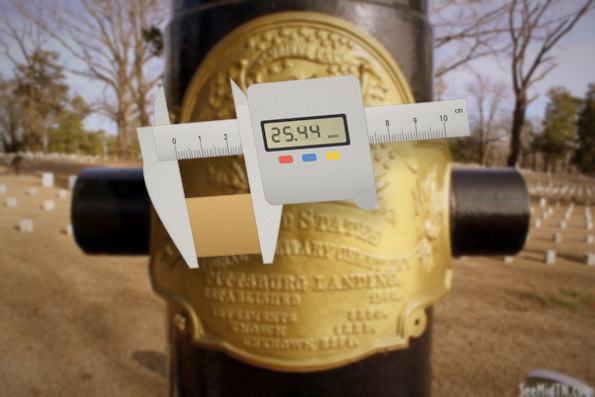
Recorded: 25.44 mm
